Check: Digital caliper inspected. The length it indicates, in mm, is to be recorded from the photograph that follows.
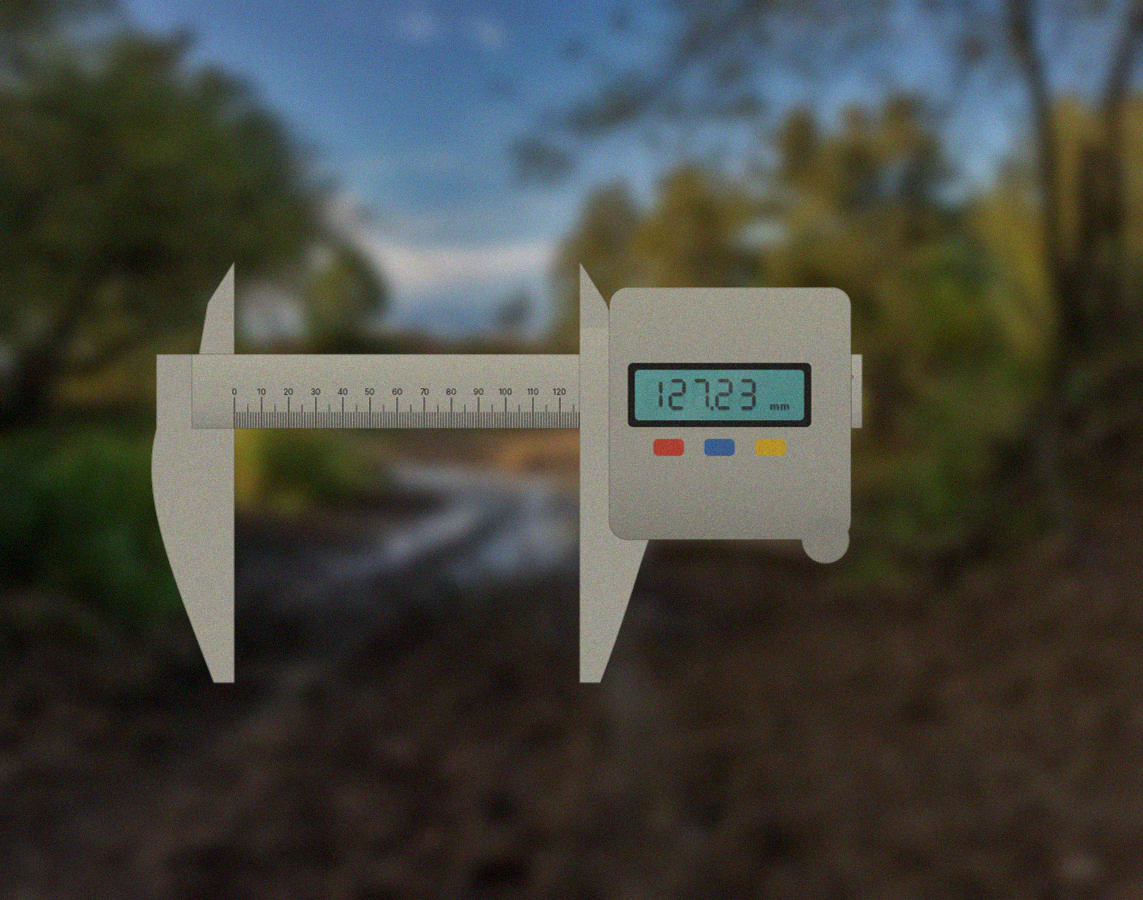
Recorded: 127.23 mm
